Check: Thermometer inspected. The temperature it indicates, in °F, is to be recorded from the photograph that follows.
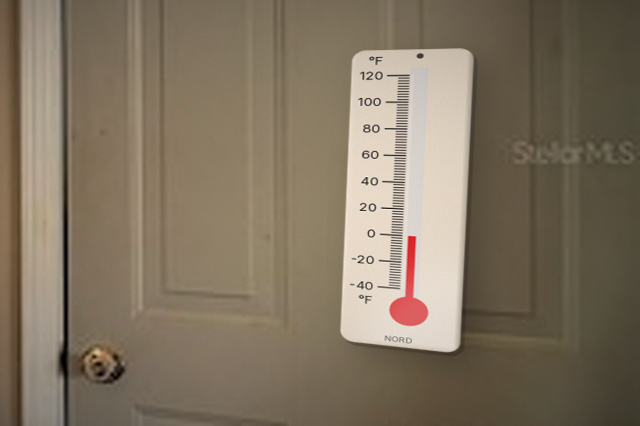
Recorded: 0 °F
